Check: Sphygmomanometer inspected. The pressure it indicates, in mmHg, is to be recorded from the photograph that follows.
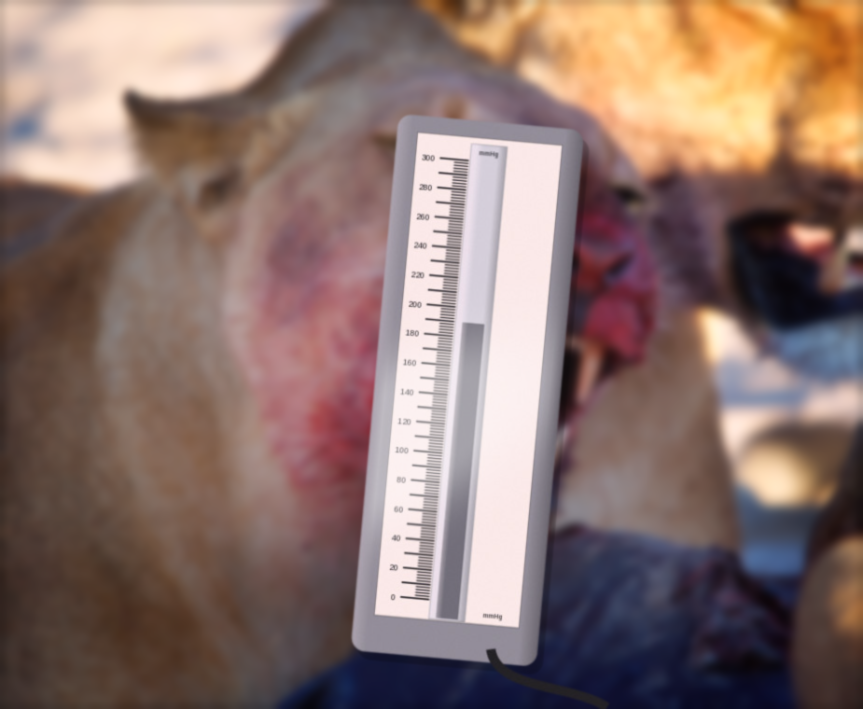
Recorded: 190 mmHg
